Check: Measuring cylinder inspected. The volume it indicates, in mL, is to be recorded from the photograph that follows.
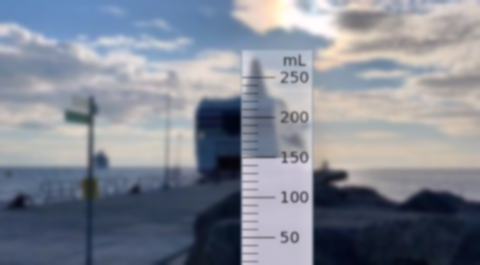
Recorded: 150 mL
